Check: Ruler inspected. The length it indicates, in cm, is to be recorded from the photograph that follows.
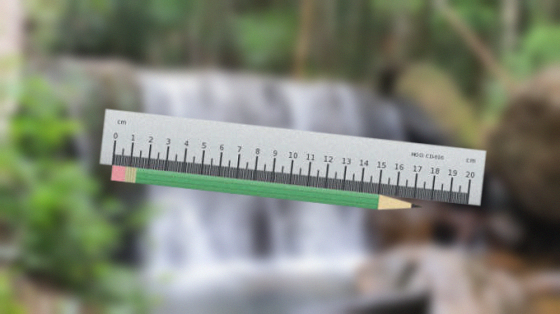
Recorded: 17.5 cm
